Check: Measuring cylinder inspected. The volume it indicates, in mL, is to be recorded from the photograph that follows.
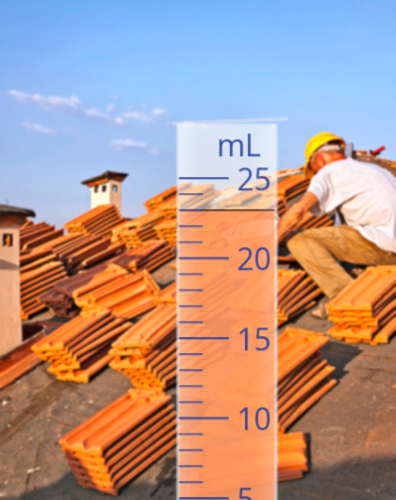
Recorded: 23 mL
